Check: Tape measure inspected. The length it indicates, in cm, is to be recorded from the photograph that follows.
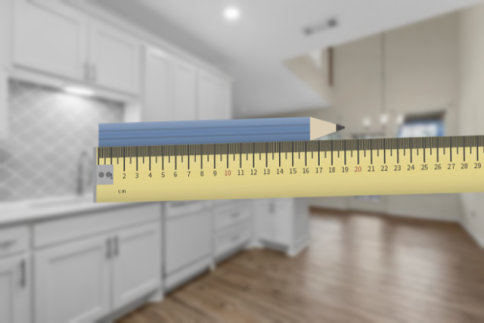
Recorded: 19 cm
